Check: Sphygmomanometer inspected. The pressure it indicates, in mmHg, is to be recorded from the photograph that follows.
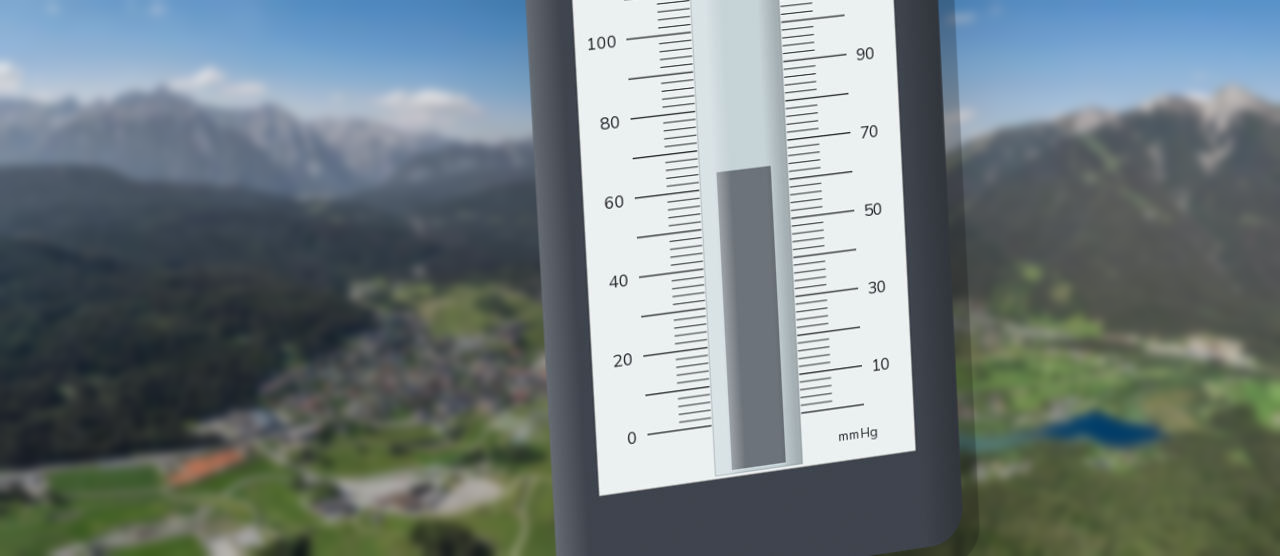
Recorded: 64 mmHg
